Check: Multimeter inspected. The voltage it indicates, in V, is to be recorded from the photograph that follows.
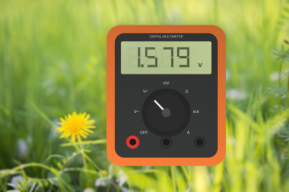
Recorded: 1.579 V
